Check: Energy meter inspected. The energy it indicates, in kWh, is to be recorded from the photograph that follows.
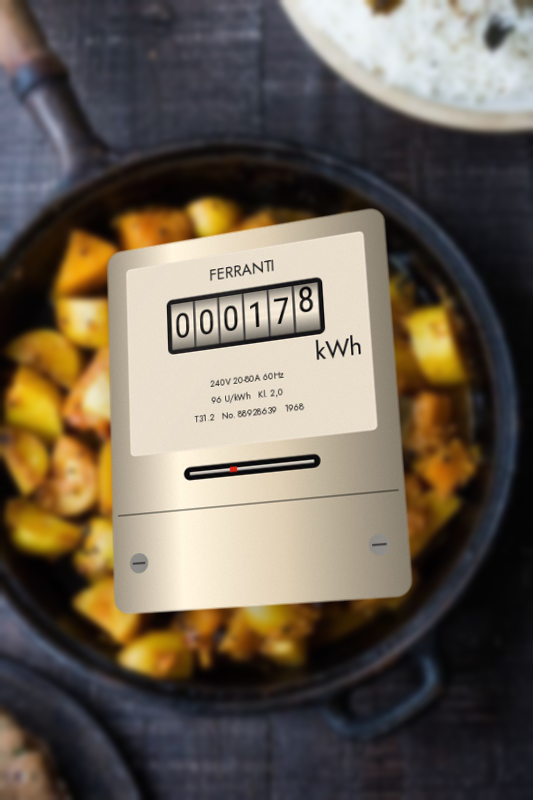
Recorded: 178 kWh
